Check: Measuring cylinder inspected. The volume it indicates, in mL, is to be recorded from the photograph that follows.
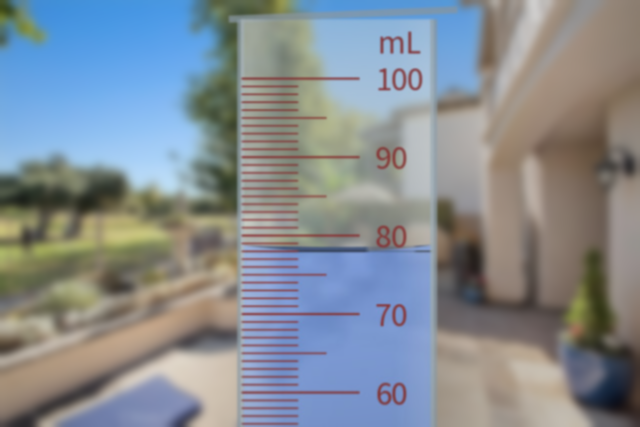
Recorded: 78 mL
